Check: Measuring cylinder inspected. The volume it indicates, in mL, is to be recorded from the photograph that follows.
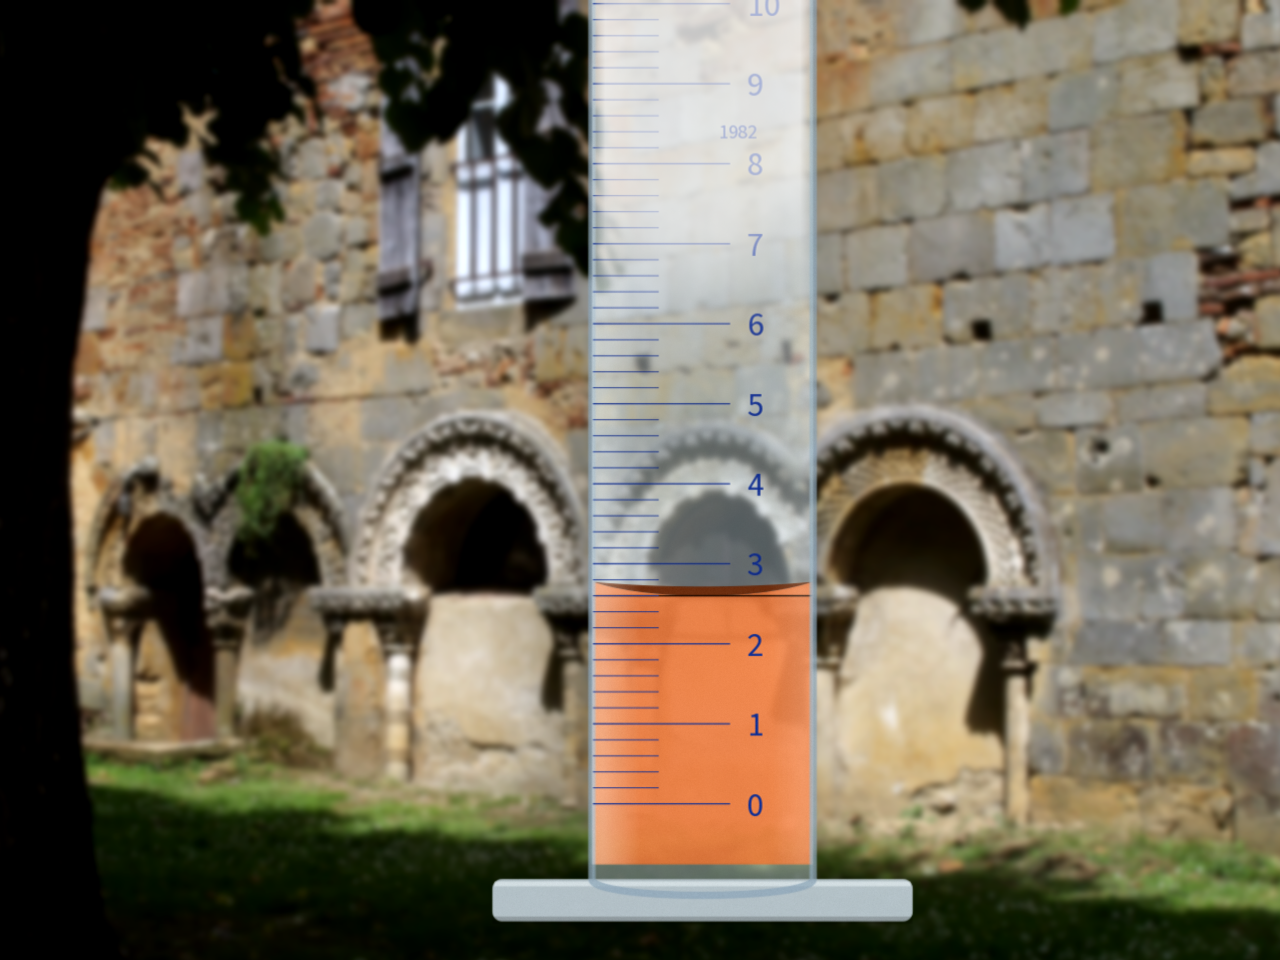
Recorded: 2.6 mL
